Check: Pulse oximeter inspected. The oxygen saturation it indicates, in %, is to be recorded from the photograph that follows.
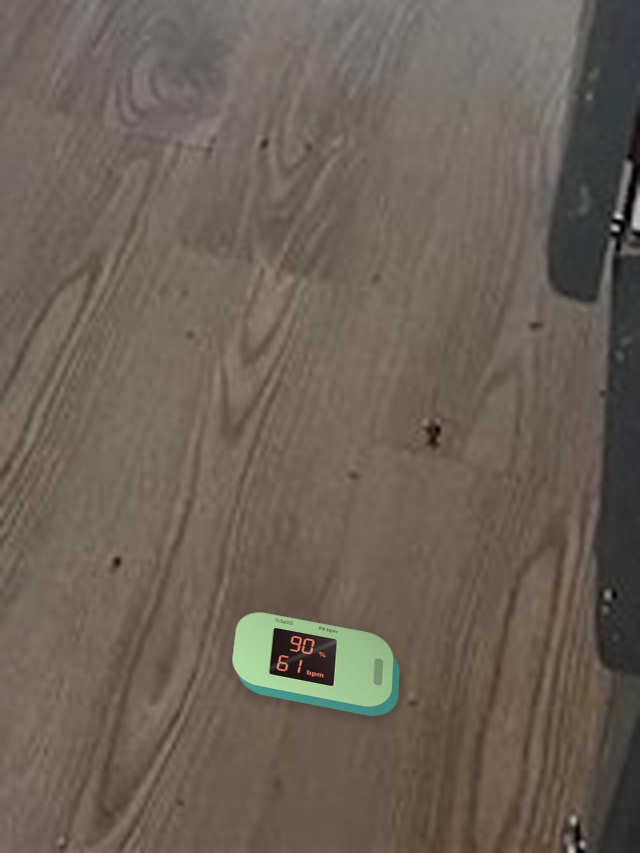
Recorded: 90 %
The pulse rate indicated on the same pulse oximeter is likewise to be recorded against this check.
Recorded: 61 bpm
